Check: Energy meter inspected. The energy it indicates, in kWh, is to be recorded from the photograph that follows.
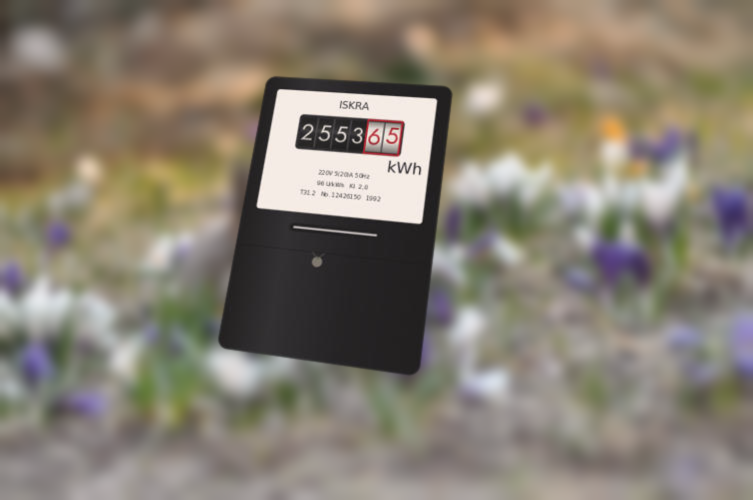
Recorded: 2553.65 kWh
